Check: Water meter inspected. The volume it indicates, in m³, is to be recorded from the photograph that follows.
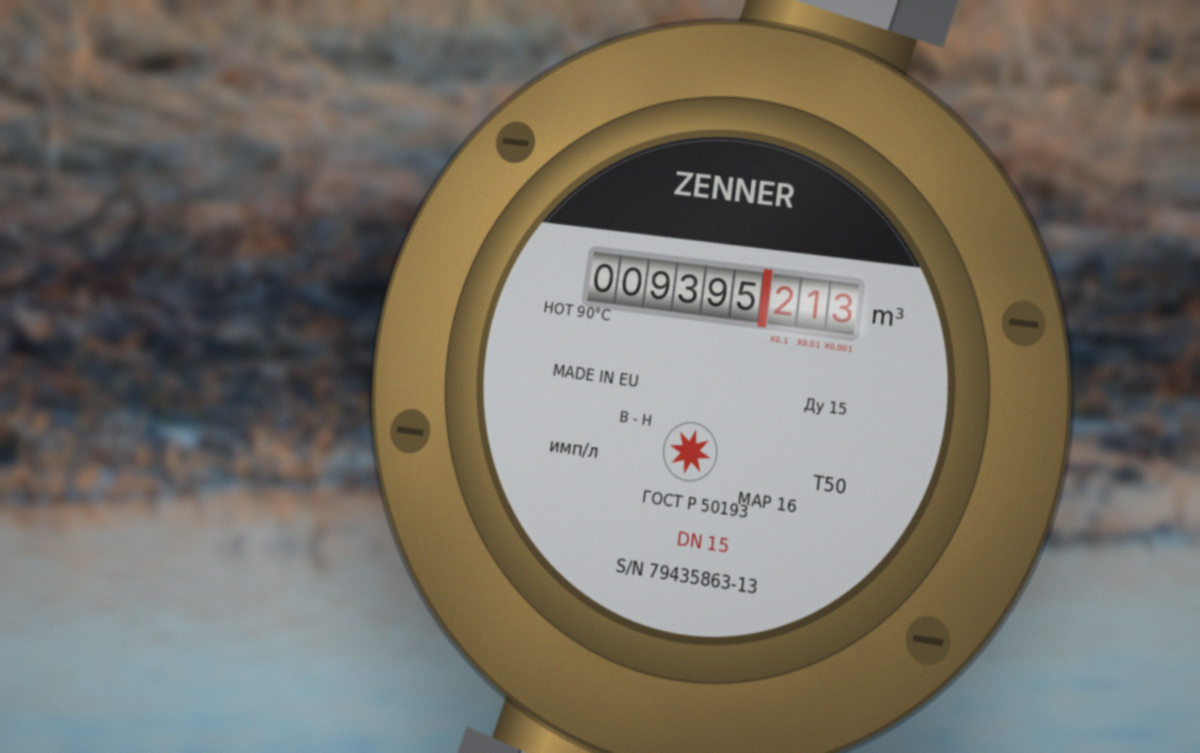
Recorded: 9395.213 m³
